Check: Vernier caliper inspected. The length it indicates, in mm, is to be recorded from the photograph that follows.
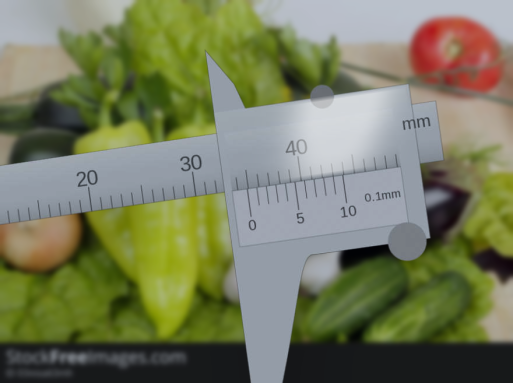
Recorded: 34.9 mm
